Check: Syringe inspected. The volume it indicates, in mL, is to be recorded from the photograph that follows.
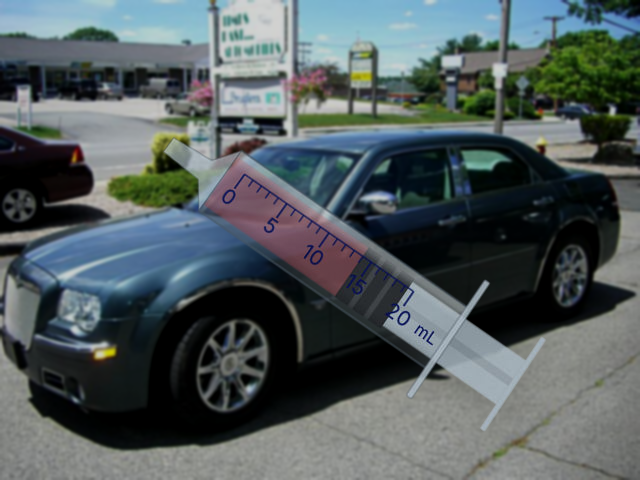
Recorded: 14 mL
